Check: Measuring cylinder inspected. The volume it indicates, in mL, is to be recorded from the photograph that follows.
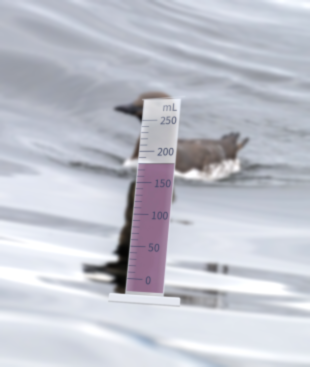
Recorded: 180 mL
